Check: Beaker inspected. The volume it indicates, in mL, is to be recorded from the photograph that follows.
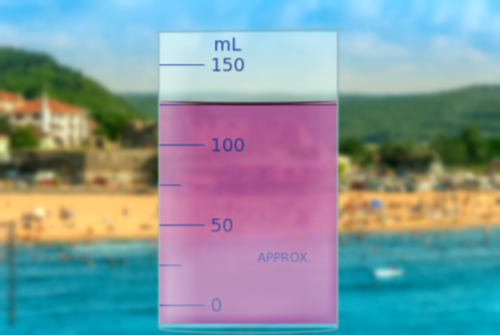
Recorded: 125 mL
